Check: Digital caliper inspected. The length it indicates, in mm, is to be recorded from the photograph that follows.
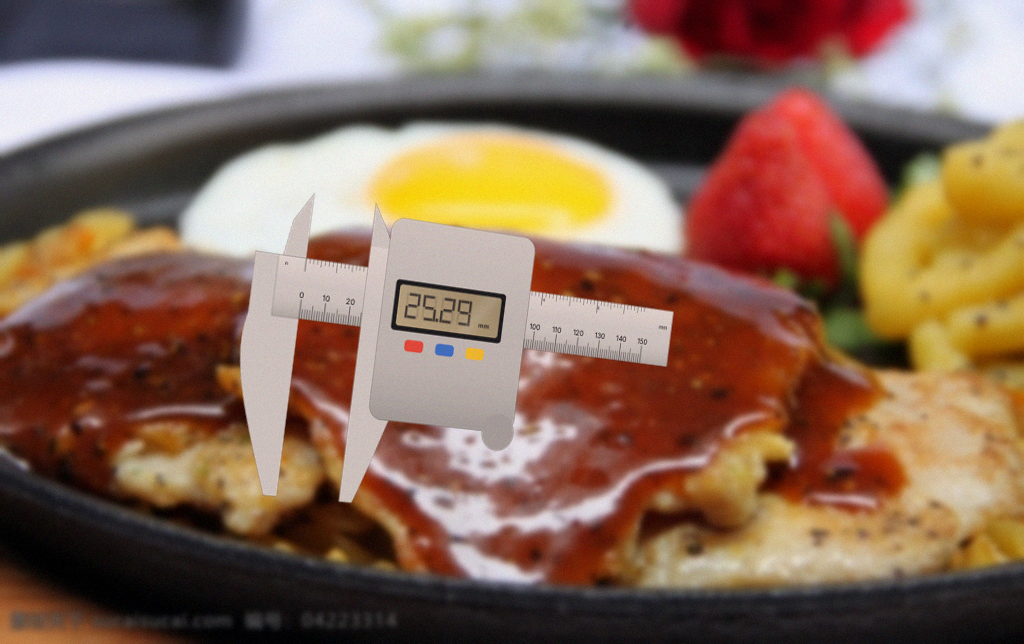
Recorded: 25.29 mm
